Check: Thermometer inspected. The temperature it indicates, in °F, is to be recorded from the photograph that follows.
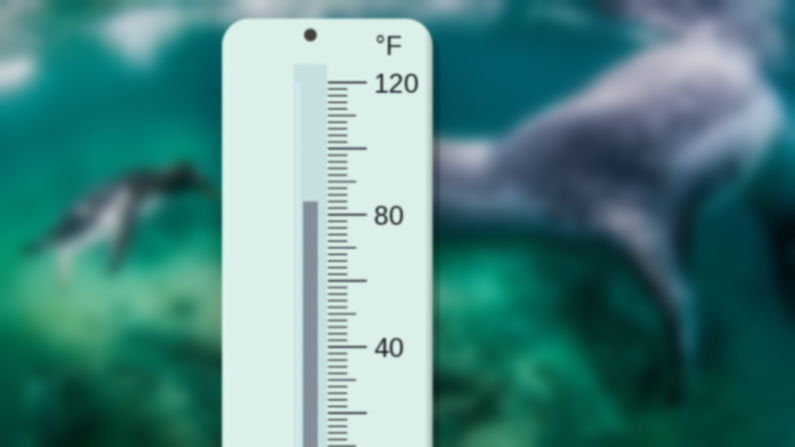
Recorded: 84 °F
